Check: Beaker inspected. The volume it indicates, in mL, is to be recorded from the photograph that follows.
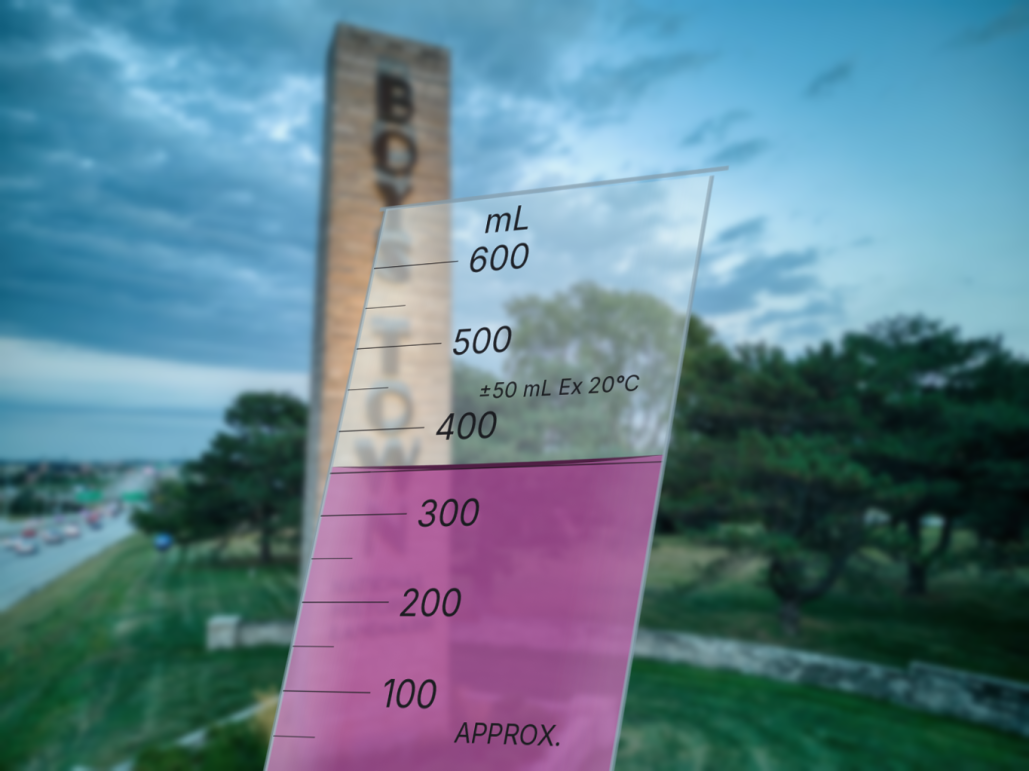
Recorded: 350 mL
